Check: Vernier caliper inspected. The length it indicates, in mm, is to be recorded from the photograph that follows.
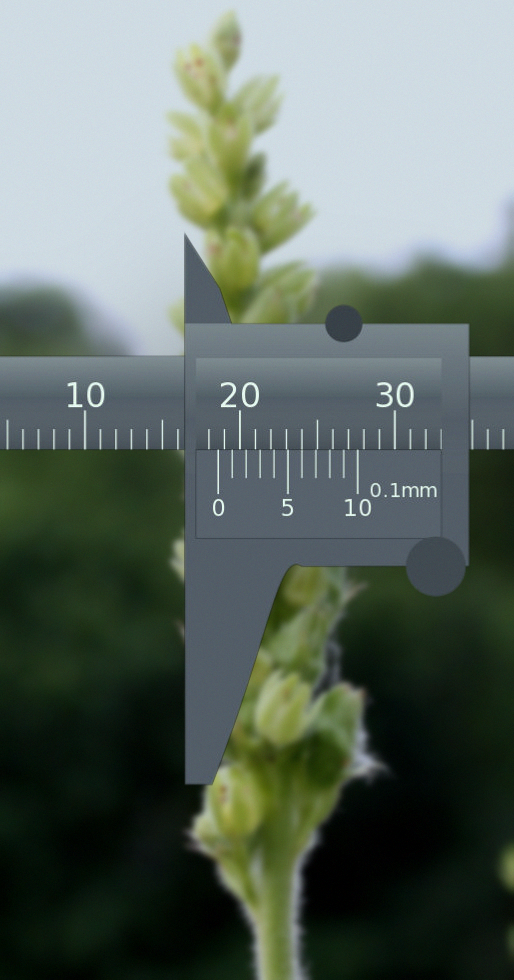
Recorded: 18.6 mm
